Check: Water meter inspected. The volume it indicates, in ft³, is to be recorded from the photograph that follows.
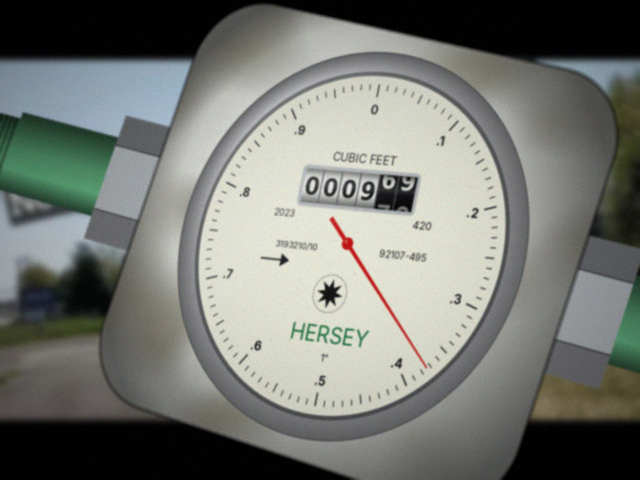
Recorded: 969.37 ft³
